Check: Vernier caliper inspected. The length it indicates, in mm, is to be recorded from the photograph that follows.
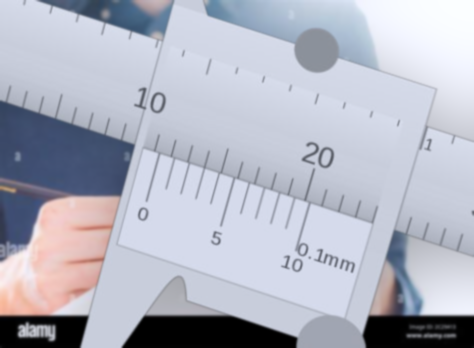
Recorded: 11.3 mm
